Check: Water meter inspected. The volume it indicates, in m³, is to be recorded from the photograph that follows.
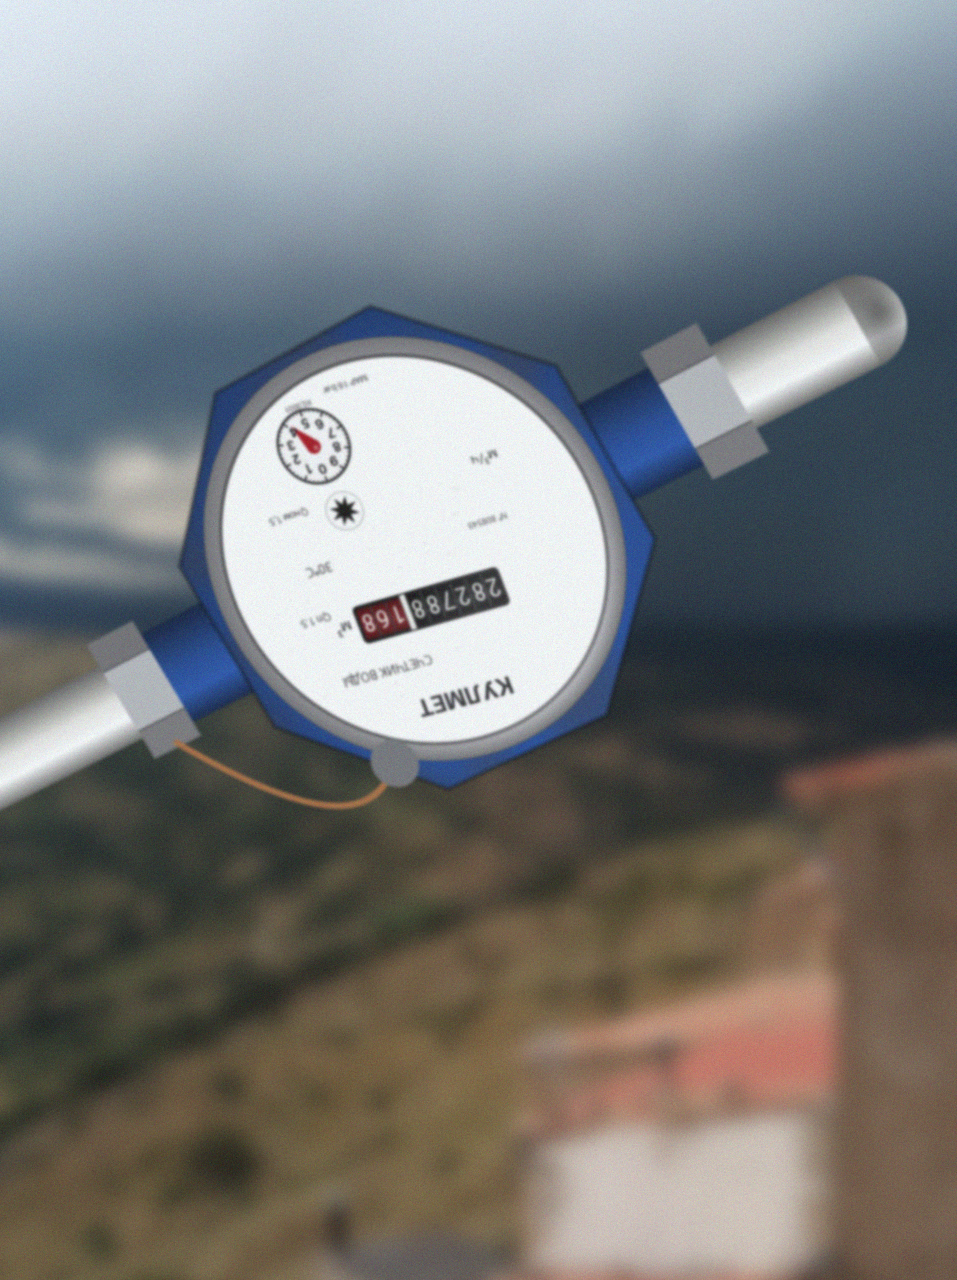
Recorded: 282788.1684 m³
